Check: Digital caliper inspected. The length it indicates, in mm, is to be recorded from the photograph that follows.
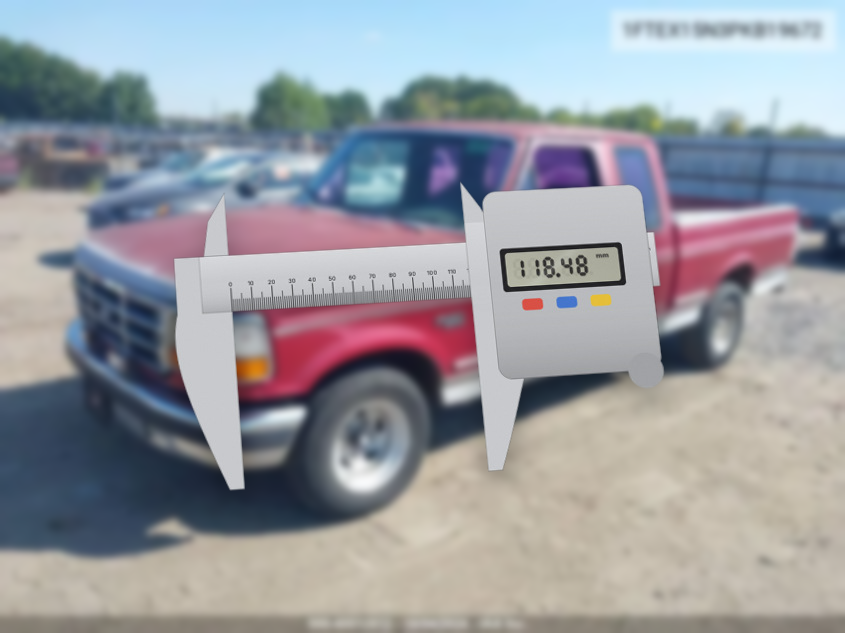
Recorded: 118.48 mm
